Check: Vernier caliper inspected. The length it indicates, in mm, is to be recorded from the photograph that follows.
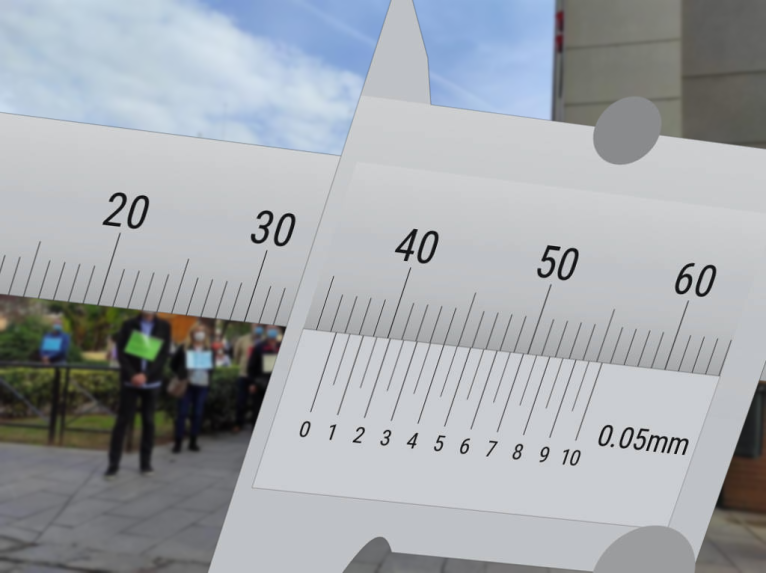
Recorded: 36.4 mm
